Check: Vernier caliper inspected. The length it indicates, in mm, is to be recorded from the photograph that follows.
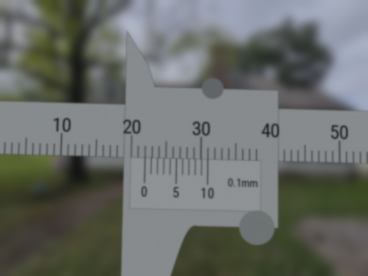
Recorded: 22.0 mm
